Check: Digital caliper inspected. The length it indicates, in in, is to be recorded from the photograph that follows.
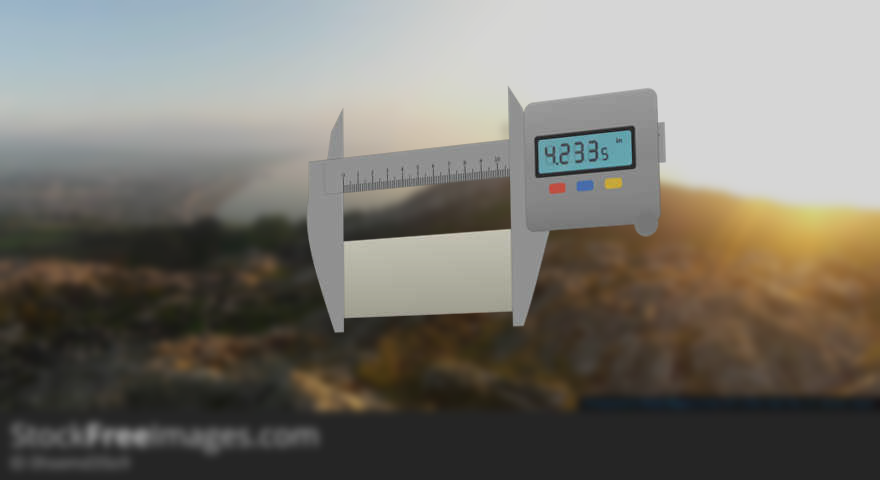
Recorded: 4.2335 in
